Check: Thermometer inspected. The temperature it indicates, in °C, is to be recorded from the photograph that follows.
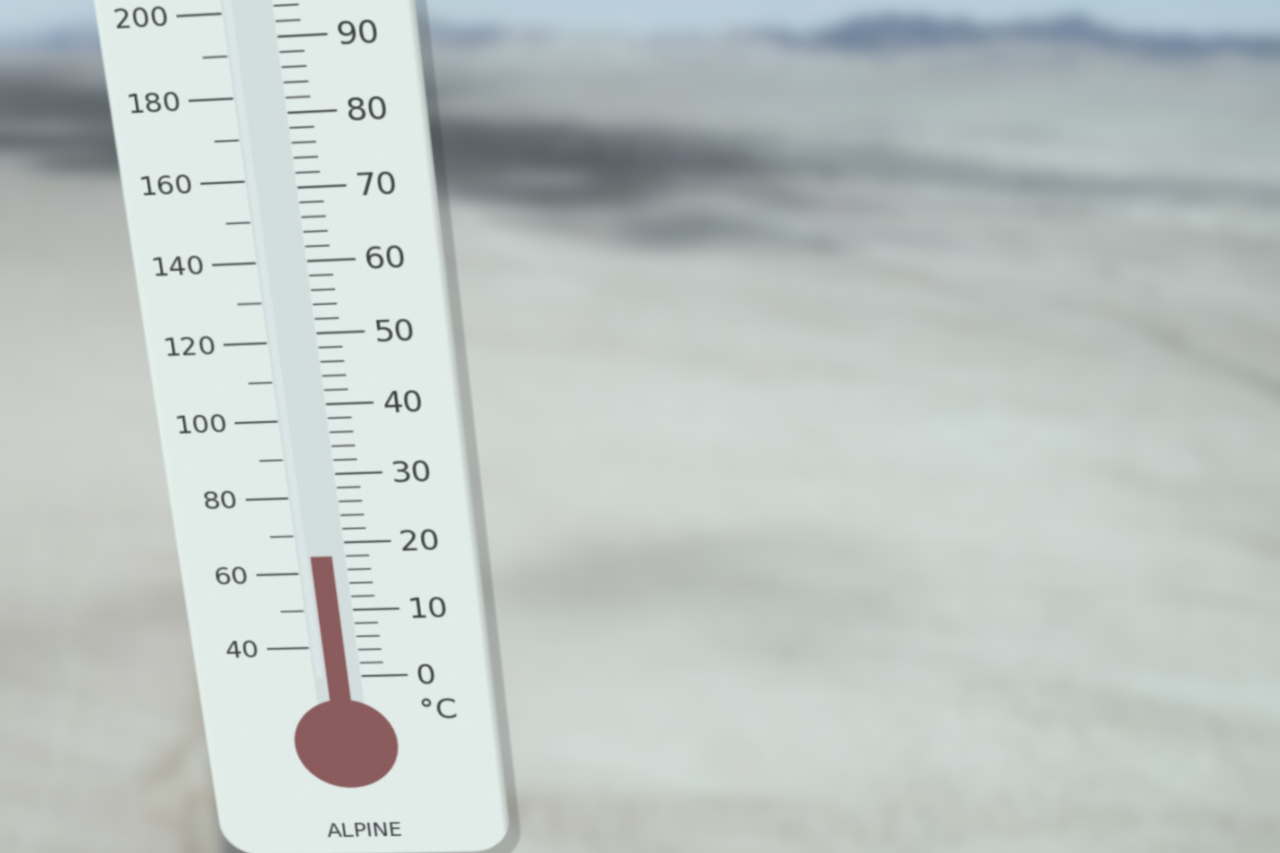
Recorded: 18 °C
